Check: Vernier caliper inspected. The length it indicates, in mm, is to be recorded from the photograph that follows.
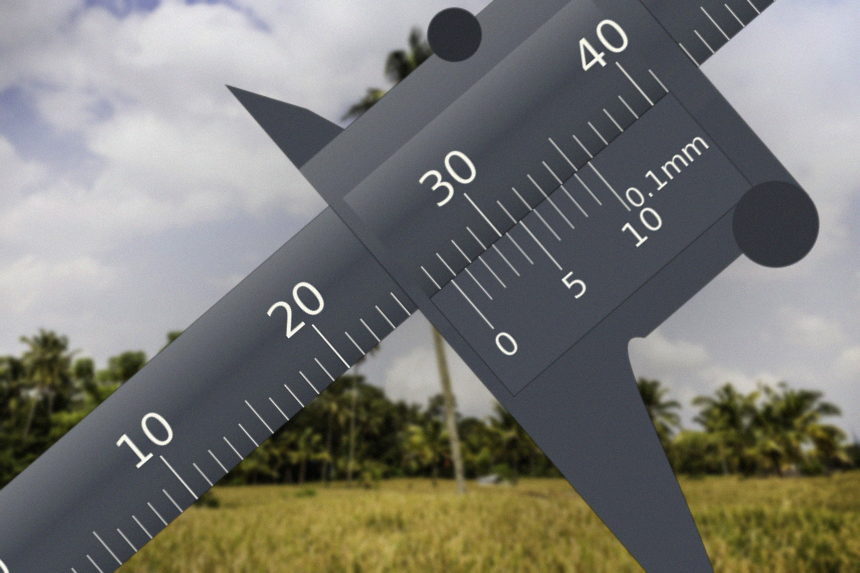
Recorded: 26.7 mm
